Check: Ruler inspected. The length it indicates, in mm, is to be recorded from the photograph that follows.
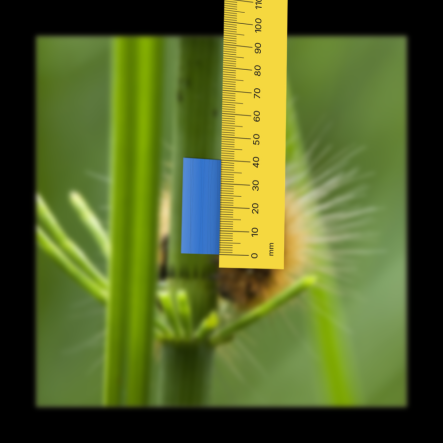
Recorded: 40 mm
